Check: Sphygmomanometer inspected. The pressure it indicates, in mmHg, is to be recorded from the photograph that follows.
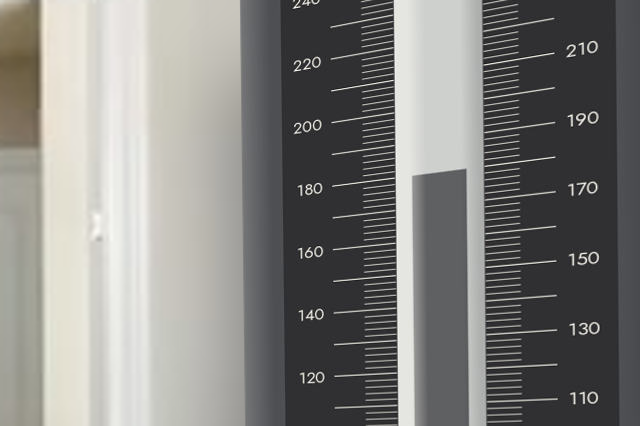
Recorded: 180 mmHg
